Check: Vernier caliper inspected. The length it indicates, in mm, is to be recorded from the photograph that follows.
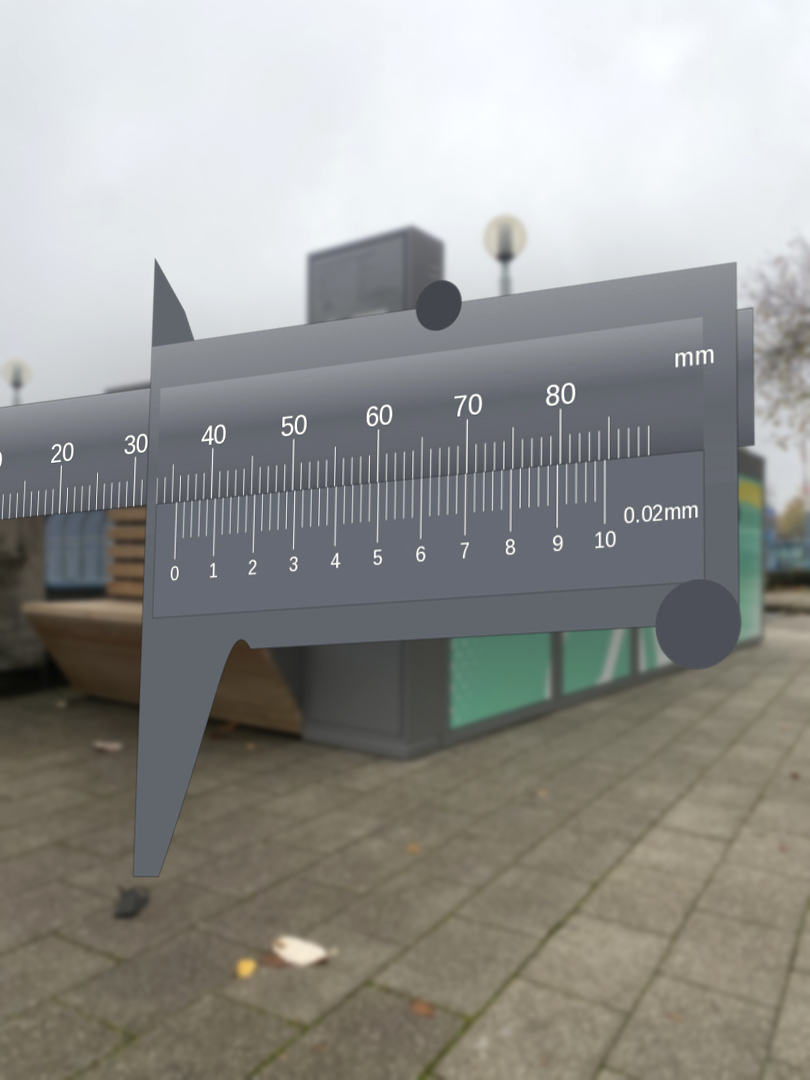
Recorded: 35.6 mm
